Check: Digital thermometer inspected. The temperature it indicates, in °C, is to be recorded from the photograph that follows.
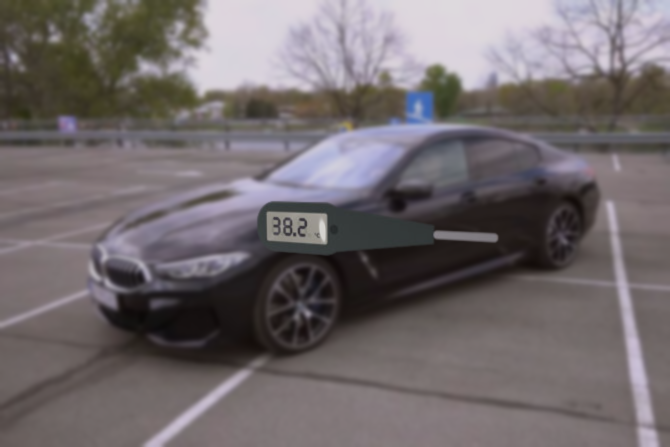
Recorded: 38.2 °C
